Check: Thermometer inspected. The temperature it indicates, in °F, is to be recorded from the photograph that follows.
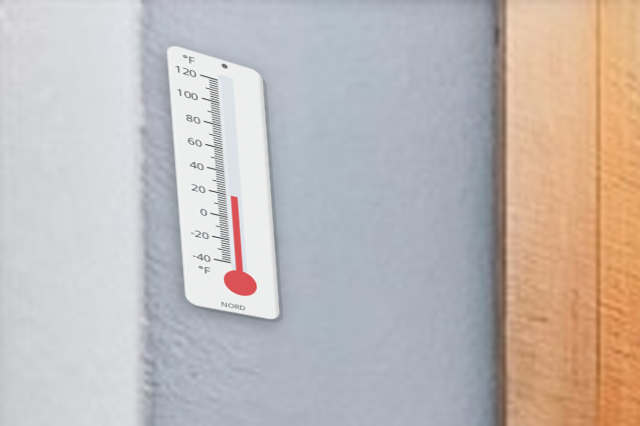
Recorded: 20 °F
